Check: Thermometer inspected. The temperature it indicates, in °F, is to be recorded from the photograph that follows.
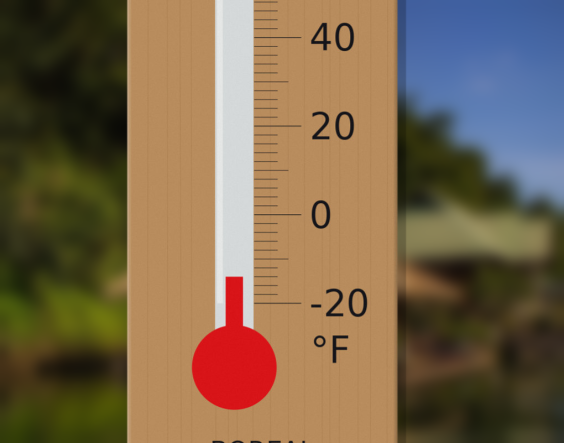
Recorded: -14 °F
